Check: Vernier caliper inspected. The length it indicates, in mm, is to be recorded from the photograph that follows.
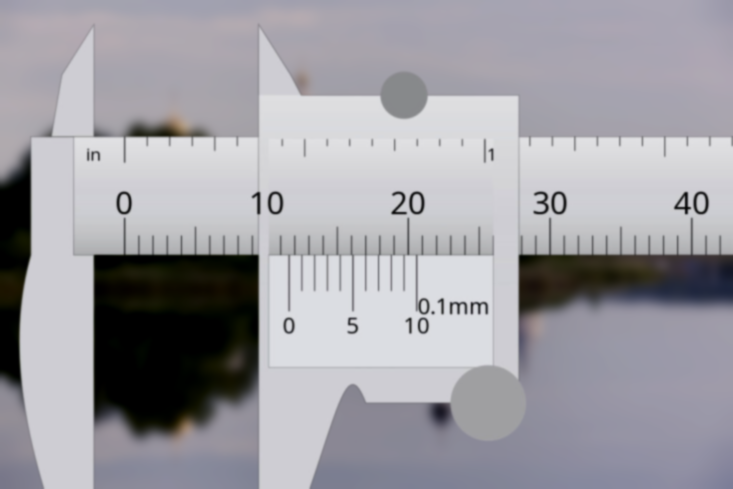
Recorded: 11.6 mm
